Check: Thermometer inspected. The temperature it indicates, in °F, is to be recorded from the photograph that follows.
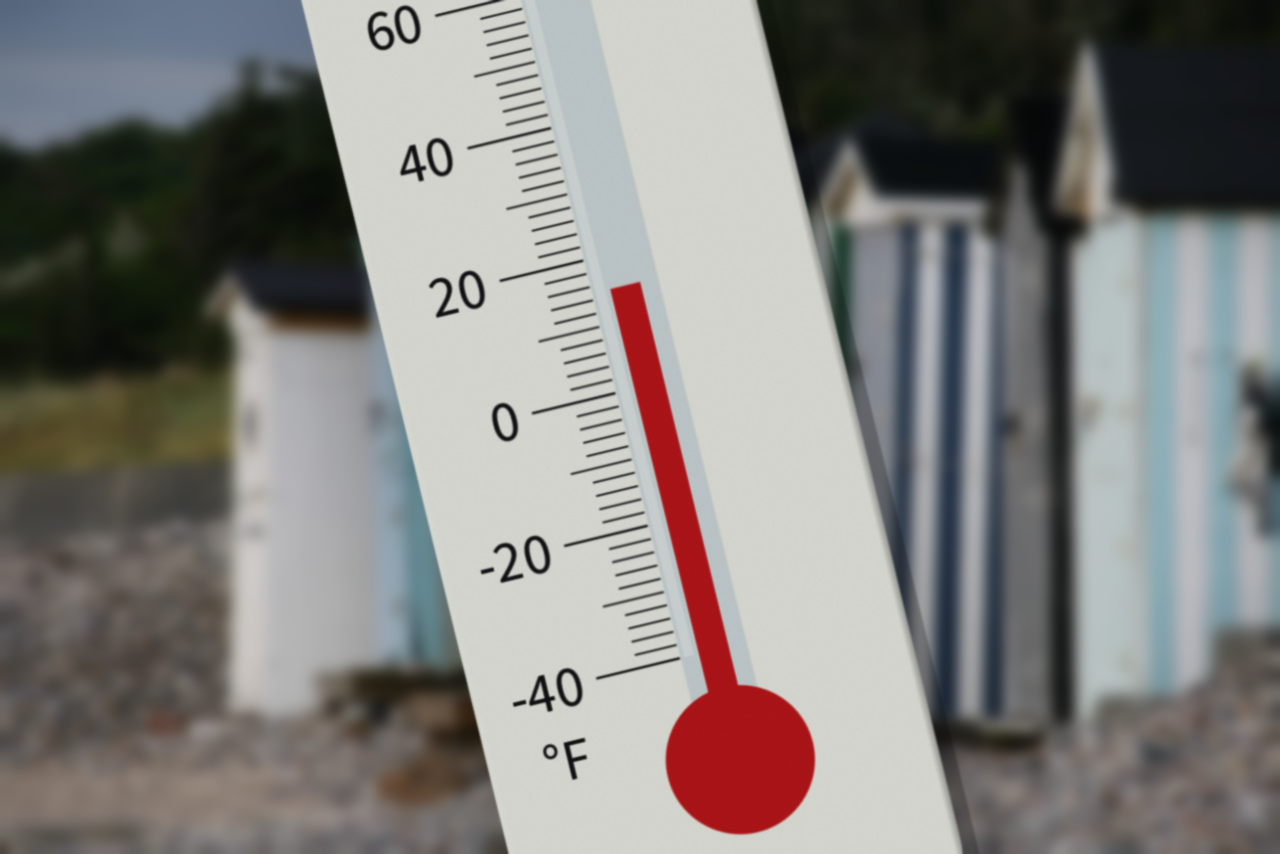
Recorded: 15 °F
